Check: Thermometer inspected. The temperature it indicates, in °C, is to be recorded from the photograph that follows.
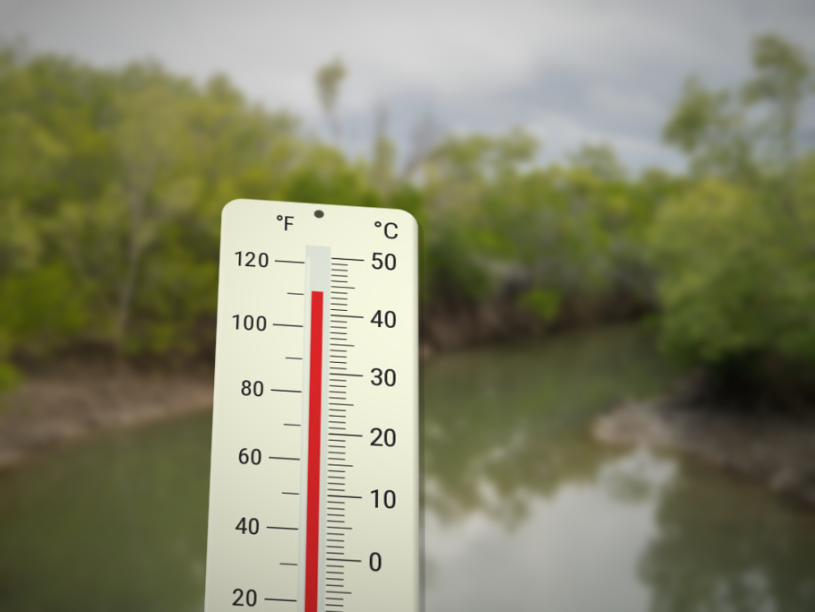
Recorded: 44 °C
